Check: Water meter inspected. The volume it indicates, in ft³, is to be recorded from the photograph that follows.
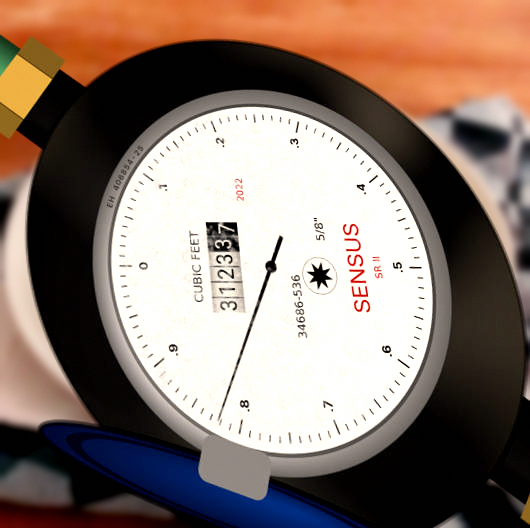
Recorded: 312336.82 ft³
